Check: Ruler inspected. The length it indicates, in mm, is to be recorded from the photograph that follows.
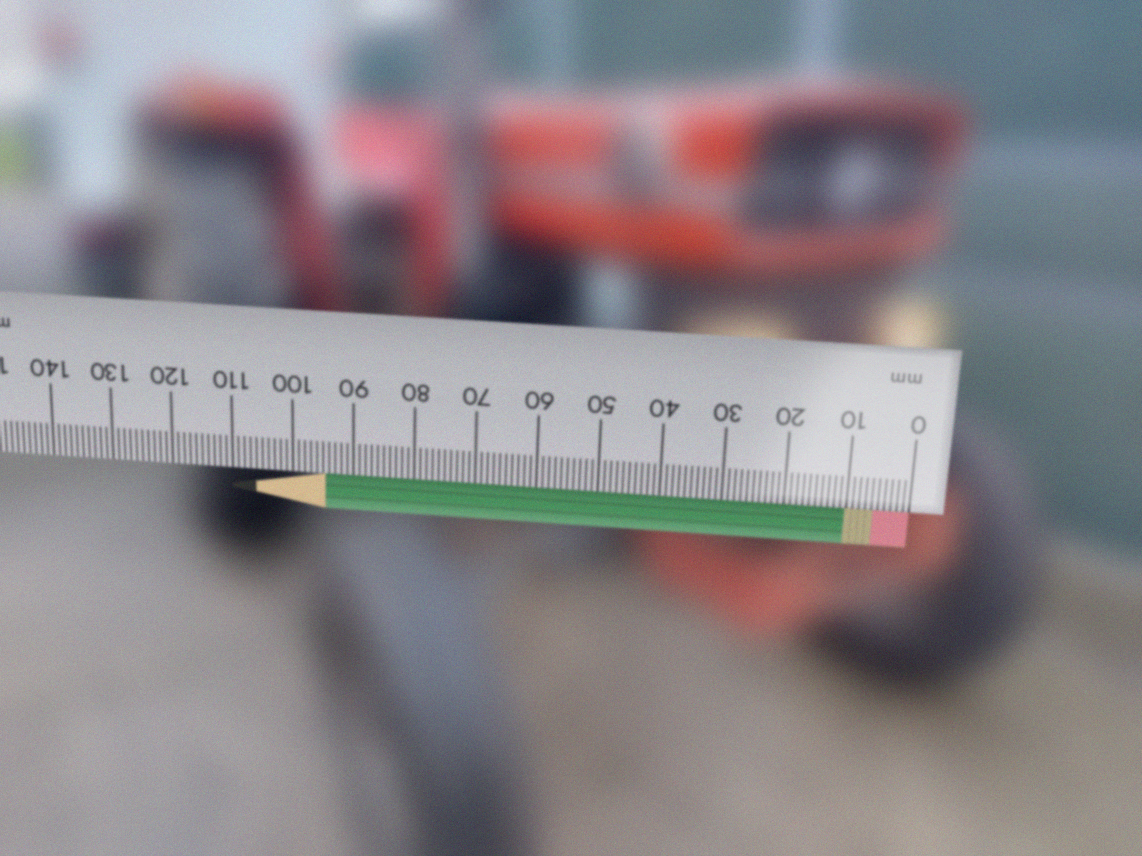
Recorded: 110 mm
